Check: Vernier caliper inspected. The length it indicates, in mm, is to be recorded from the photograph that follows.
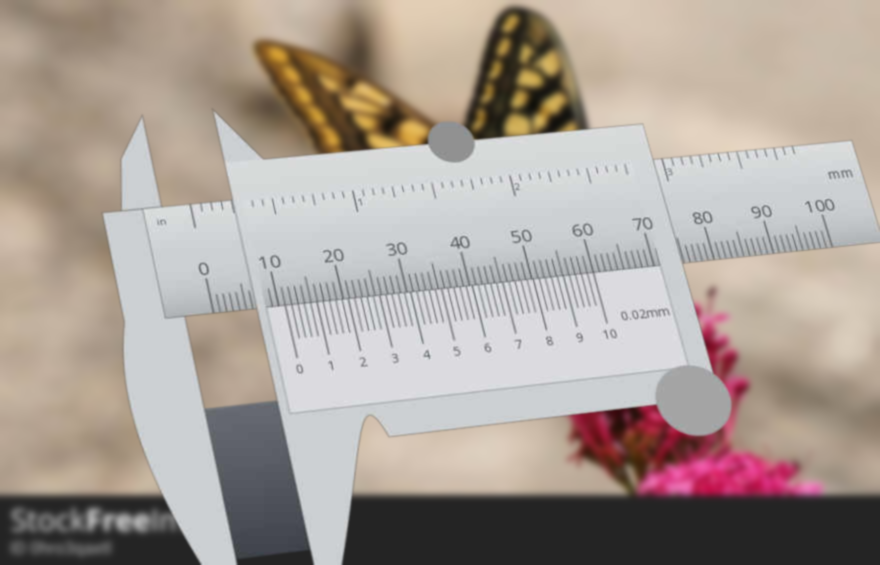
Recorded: 11.0 mm
